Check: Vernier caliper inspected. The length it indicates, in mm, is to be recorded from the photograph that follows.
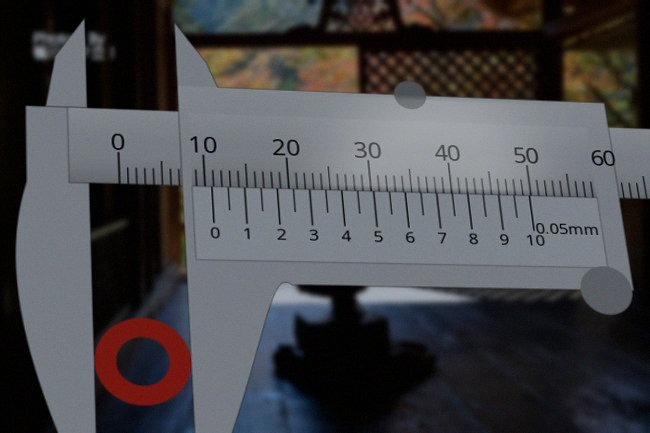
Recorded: 10.8 mm
